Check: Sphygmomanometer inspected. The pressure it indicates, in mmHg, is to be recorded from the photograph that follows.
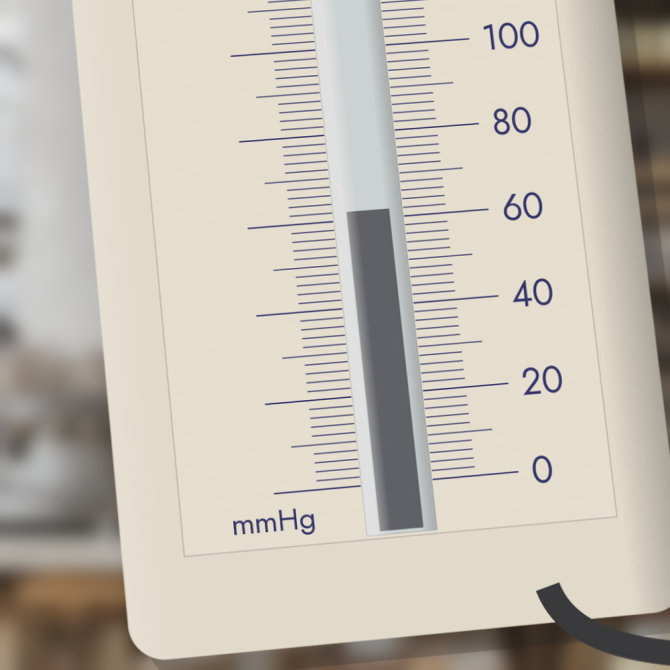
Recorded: 62 mmHg
